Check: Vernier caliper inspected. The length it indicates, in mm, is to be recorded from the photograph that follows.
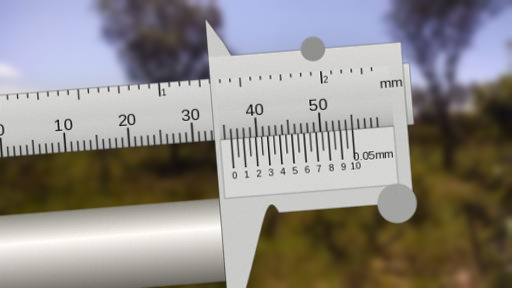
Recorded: 36.0 mm
